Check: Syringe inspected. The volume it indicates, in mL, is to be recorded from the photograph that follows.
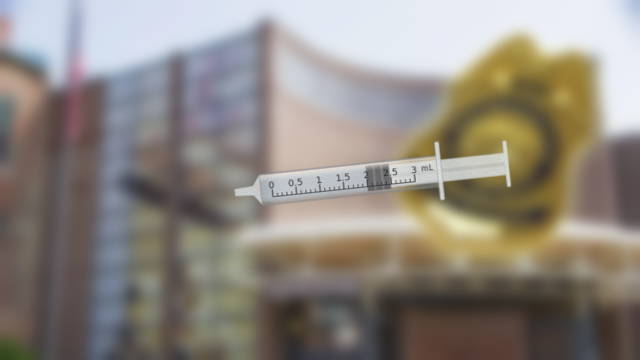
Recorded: 2 mL
